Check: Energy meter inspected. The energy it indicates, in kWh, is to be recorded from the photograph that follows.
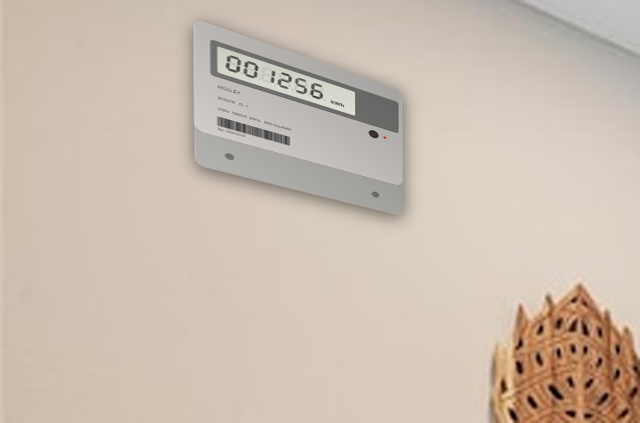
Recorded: 1256 kWh
